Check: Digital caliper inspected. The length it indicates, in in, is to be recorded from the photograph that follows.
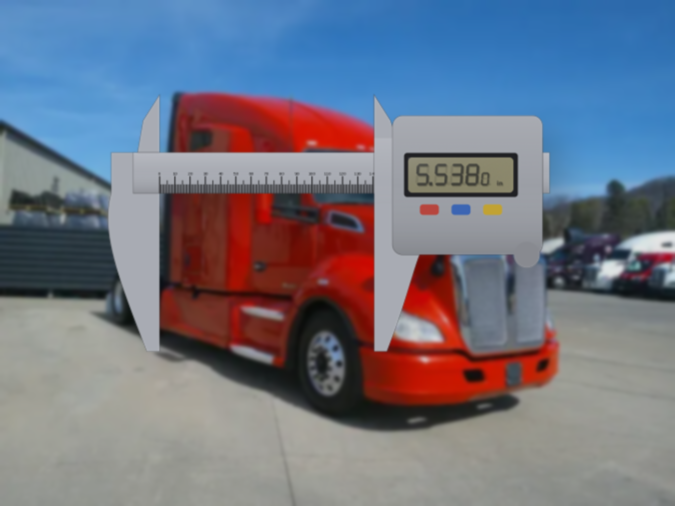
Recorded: 5.5380 in
